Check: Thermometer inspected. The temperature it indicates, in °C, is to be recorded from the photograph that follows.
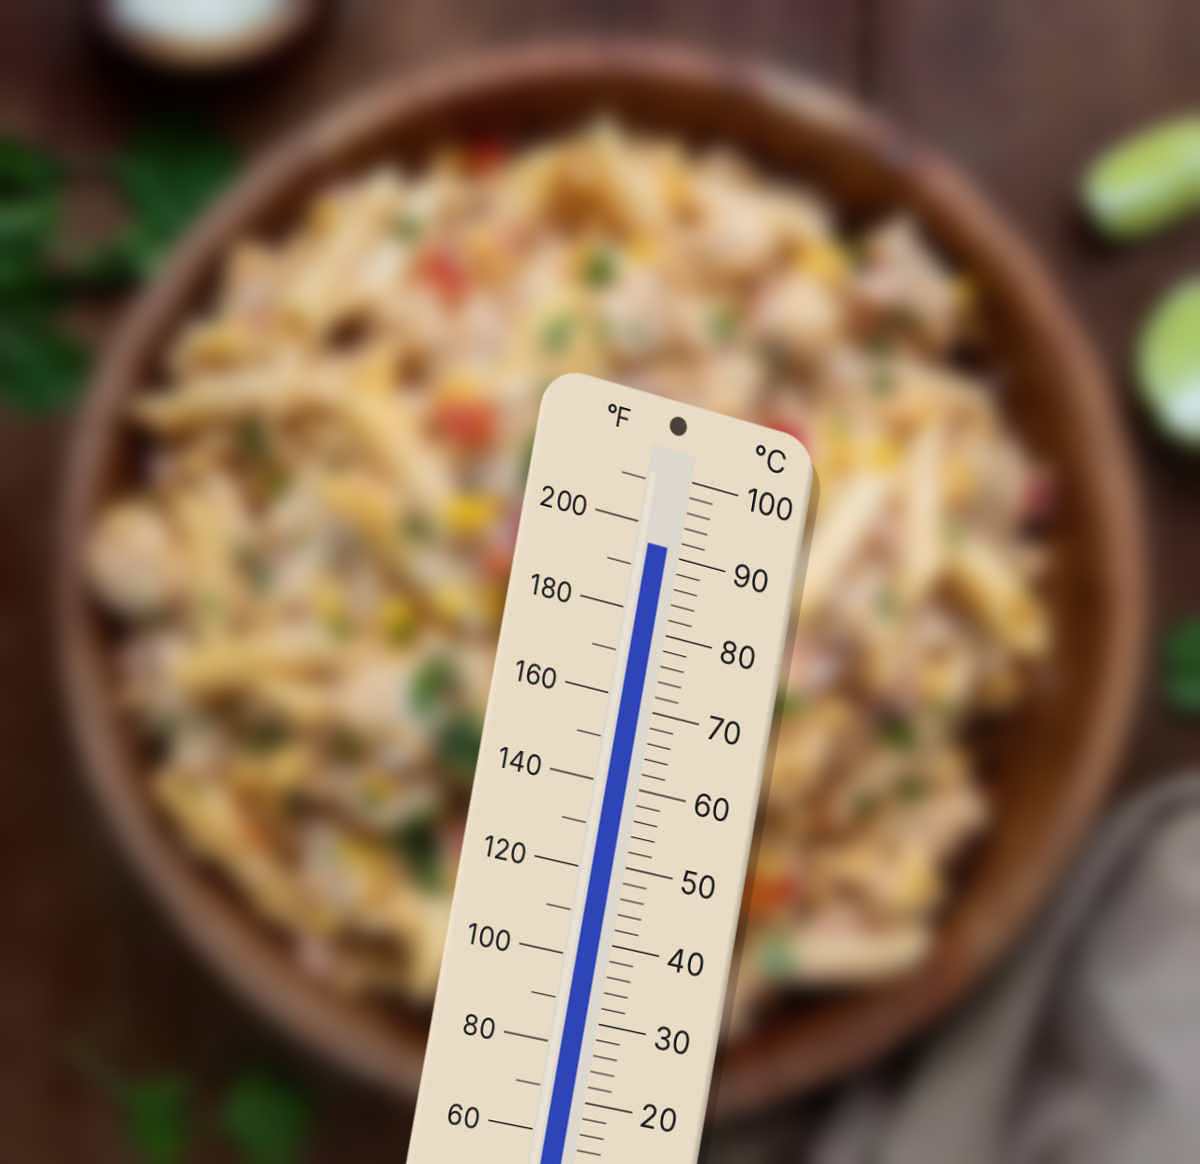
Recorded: 91 °C
